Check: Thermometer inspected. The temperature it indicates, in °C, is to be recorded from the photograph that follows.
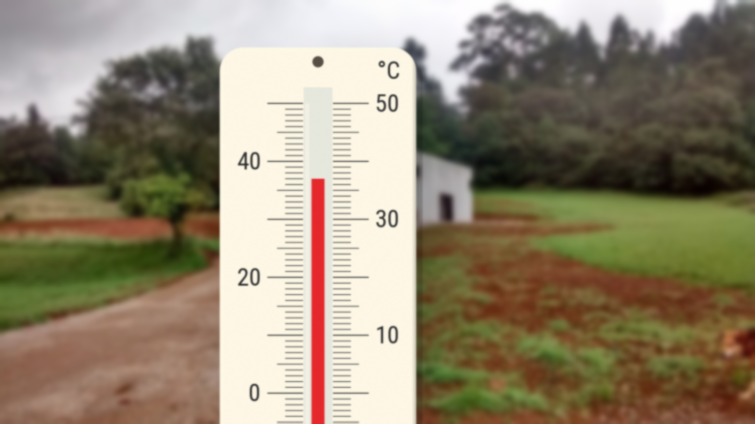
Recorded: 37 °C
